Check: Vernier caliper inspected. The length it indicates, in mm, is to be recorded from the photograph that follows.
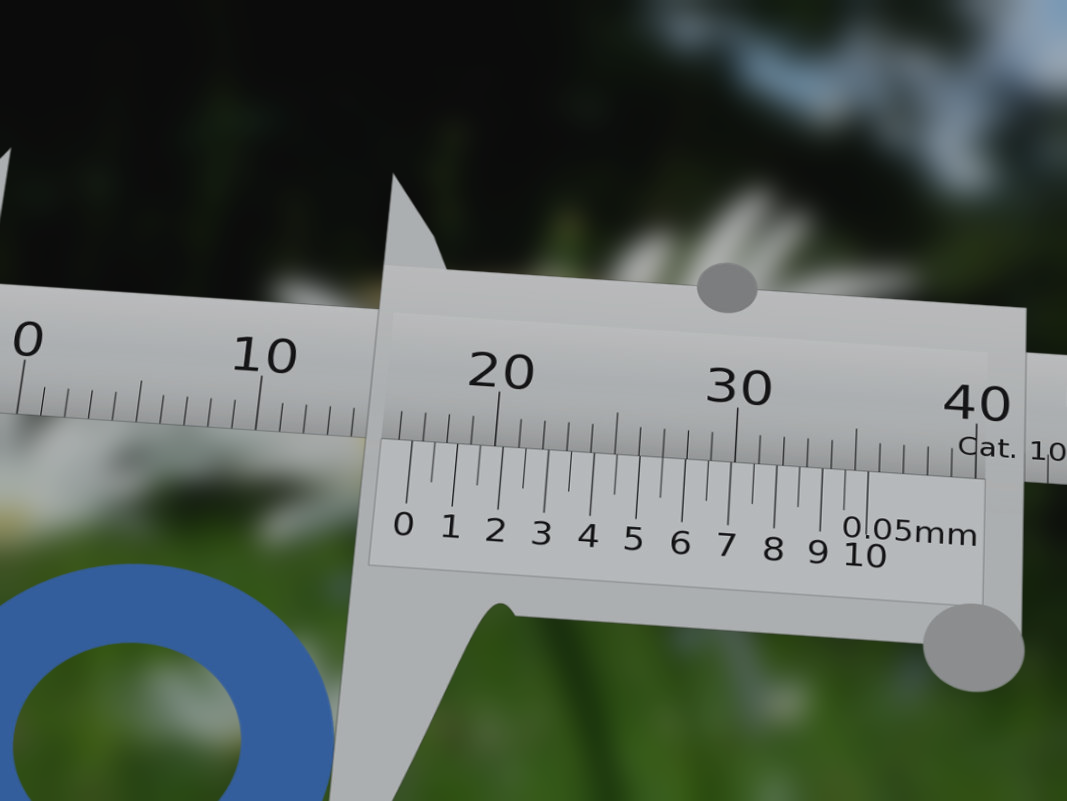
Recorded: 16.55 mm
